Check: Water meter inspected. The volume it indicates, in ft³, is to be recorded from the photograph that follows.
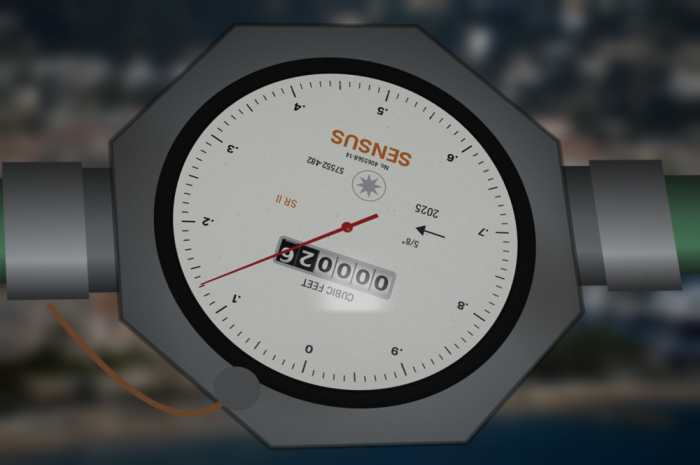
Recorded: 26.13 ft³
